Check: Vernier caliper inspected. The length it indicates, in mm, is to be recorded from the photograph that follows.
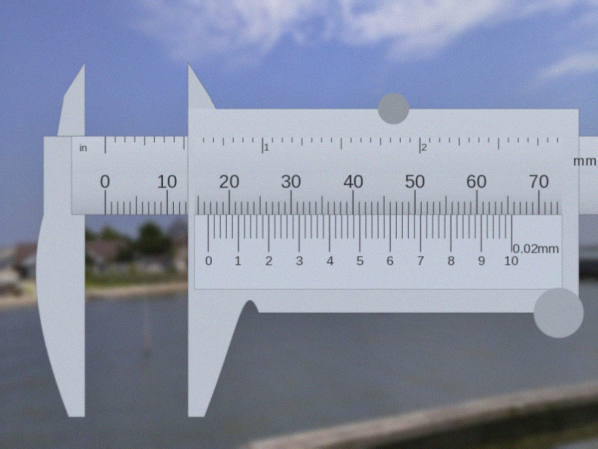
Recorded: 16.6 mm
